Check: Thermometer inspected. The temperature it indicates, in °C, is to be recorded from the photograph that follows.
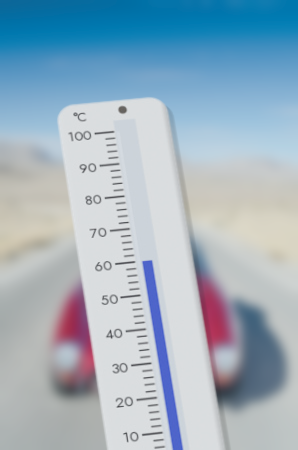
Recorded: 60 °C
